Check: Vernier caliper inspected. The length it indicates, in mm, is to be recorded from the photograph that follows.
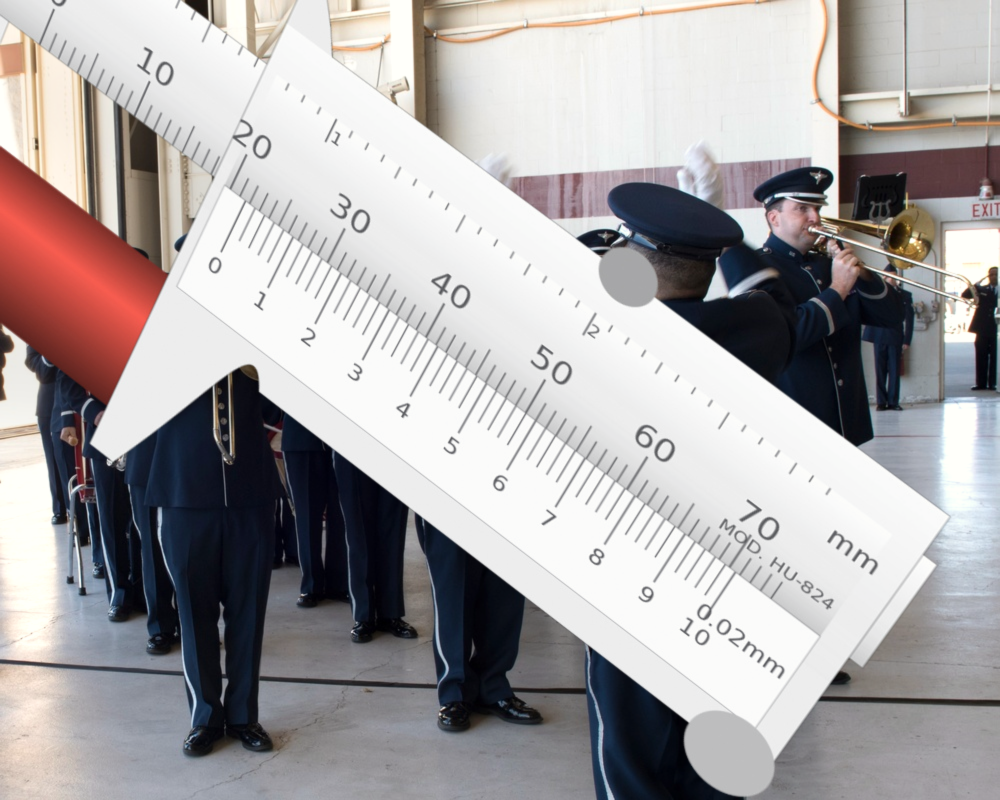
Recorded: 21.6 mm
